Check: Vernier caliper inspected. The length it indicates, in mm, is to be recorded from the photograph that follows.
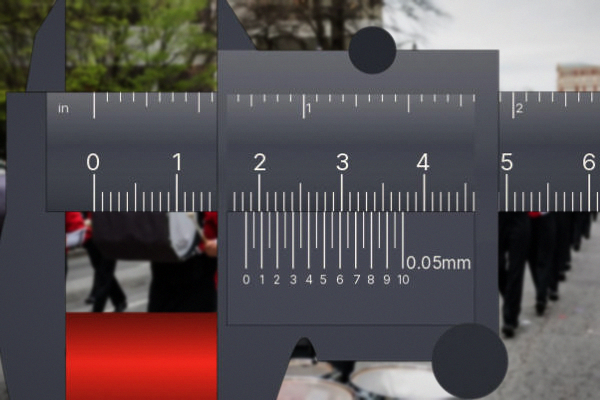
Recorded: 18.4 mm
